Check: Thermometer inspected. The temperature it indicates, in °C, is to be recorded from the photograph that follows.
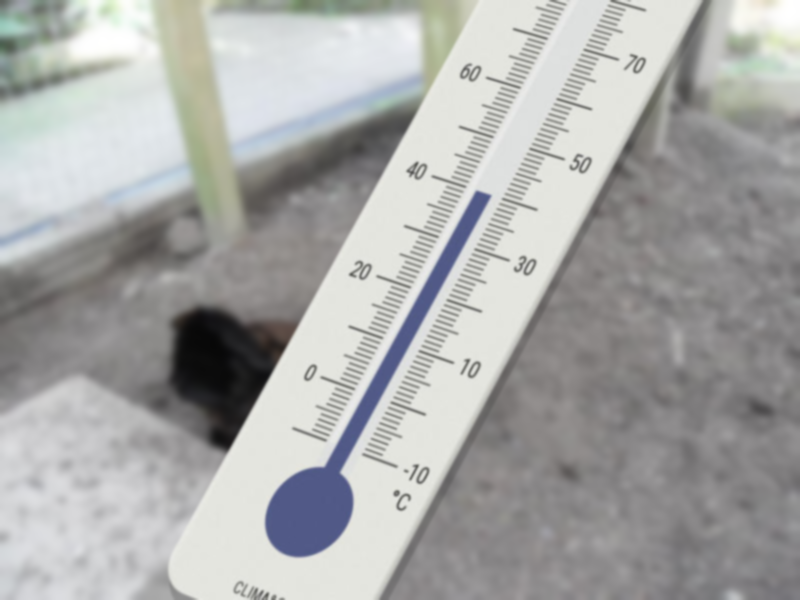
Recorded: 40 °C
